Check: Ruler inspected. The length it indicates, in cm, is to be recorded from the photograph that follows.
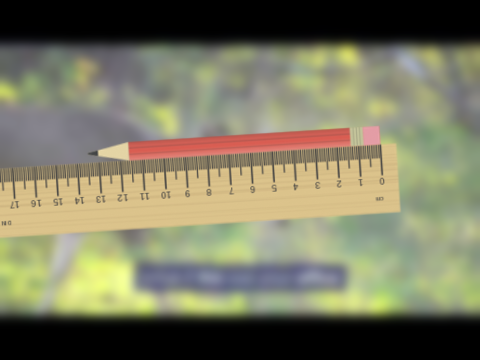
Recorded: 13.5 cm
